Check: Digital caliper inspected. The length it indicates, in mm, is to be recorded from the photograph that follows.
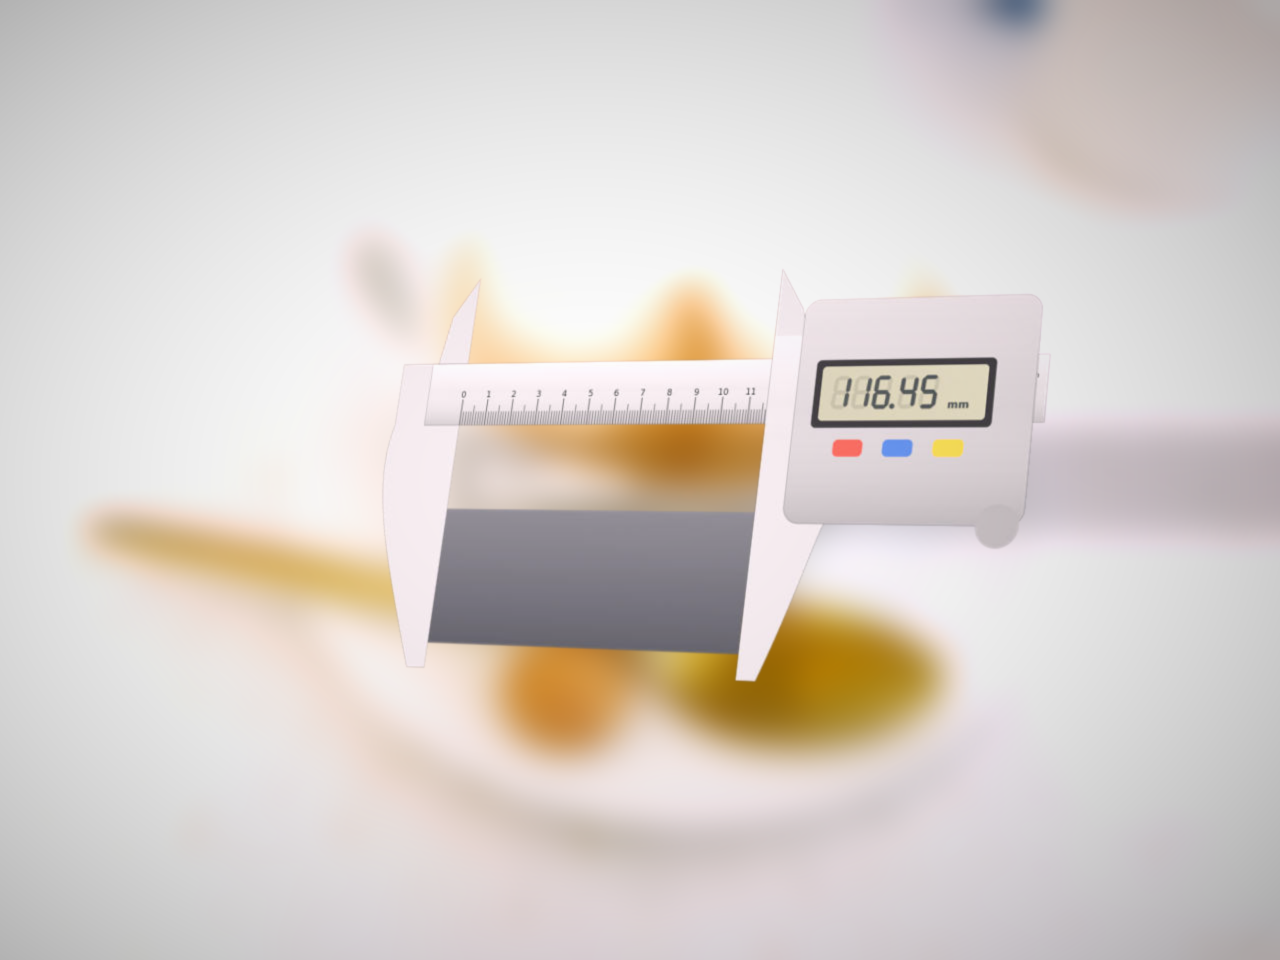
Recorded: 116.45 mm
